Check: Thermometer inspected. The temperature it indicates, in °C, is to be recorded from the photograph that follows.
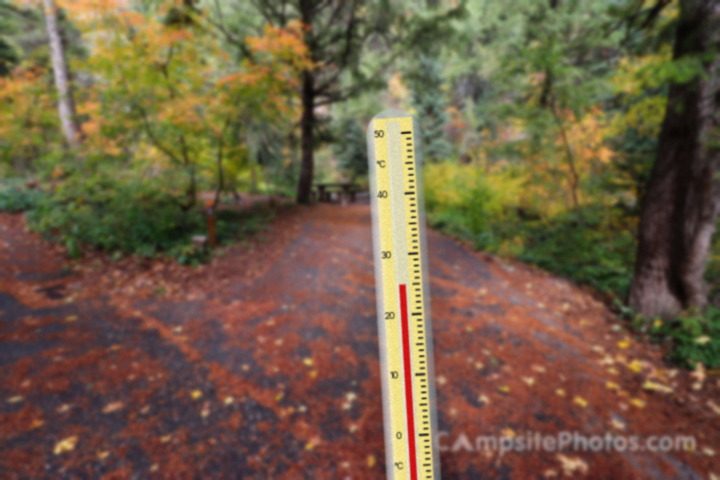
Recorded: 25 °C
